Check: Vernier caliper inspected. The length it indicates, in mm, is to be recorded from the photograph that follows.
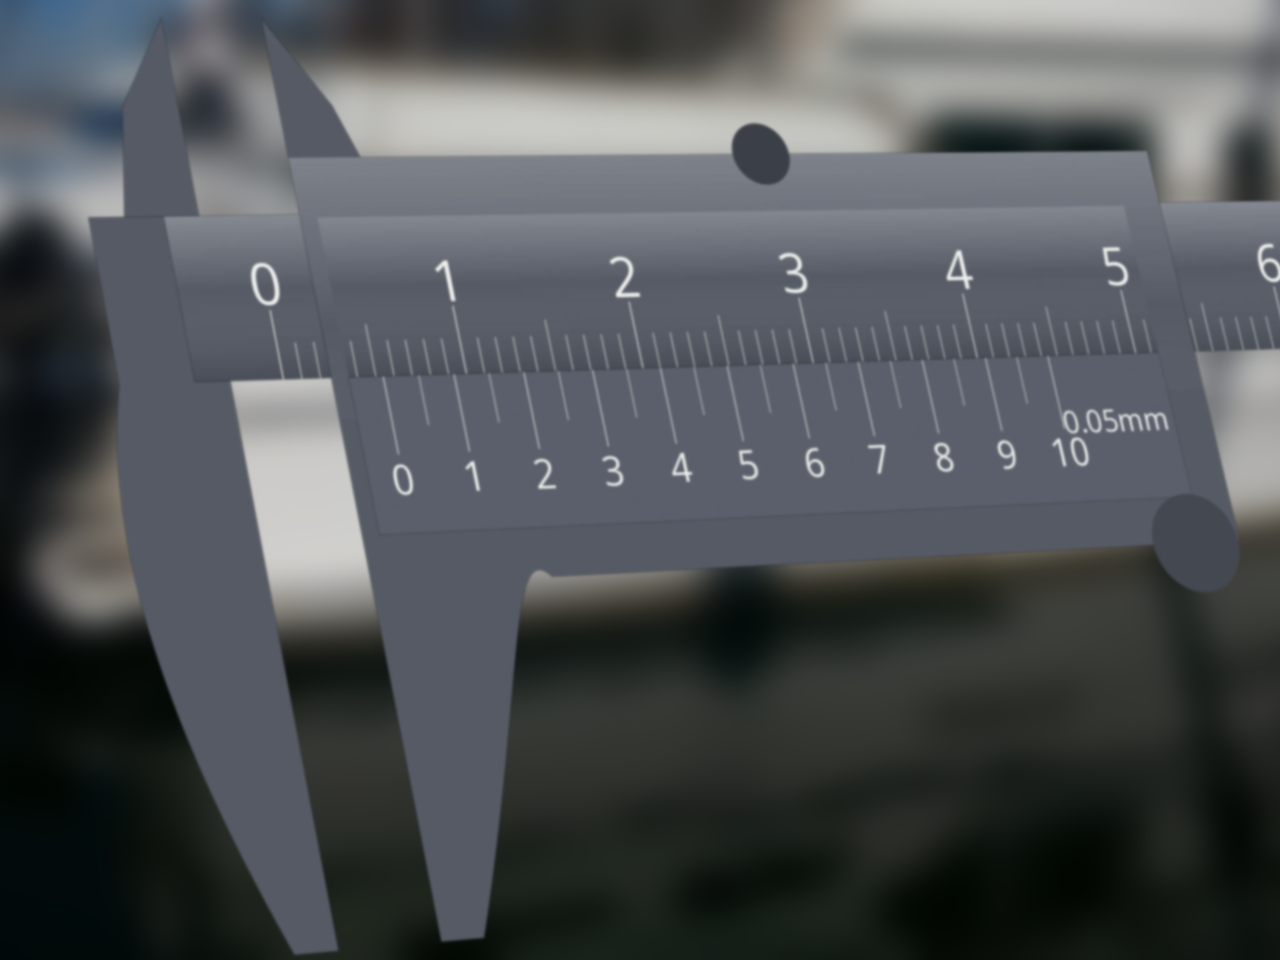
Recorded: 5.4 mm
